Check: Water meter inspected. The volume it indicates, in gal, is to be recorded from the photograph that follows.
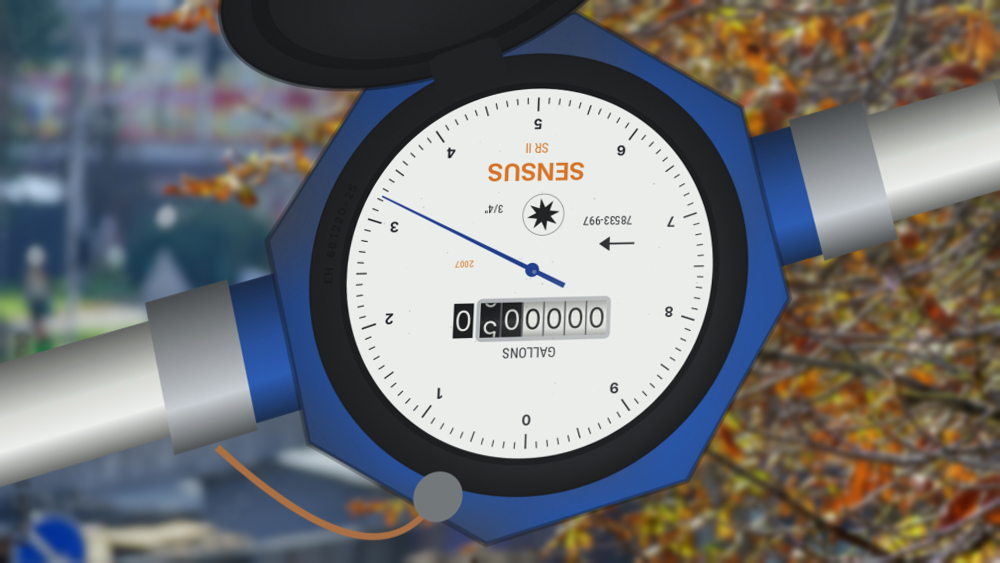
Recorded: 53.2 gal
